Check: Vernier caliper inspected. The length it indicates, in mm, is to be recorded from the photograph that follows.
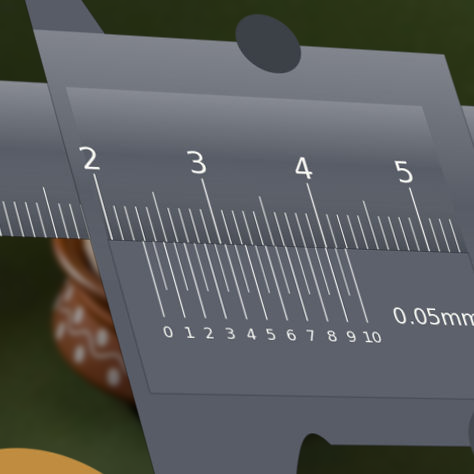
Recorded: 22.8 mm
